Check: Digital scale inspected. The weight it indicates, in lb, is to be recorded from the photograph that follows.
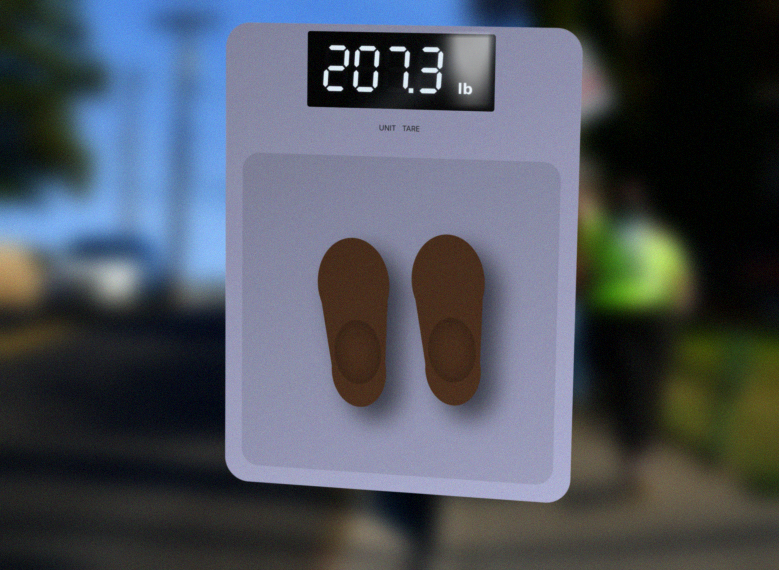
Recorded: 207.3 lb
